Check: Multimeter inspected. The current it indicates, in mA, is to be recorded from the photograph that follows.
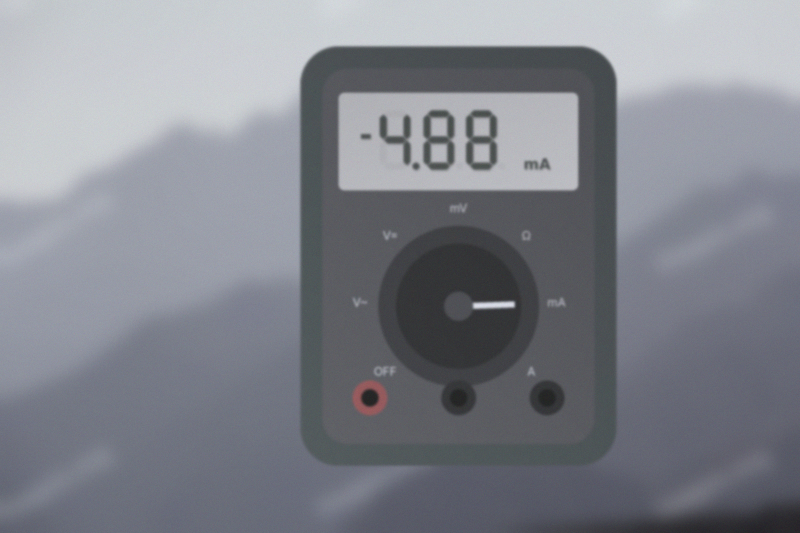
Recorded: -4.88 mA
